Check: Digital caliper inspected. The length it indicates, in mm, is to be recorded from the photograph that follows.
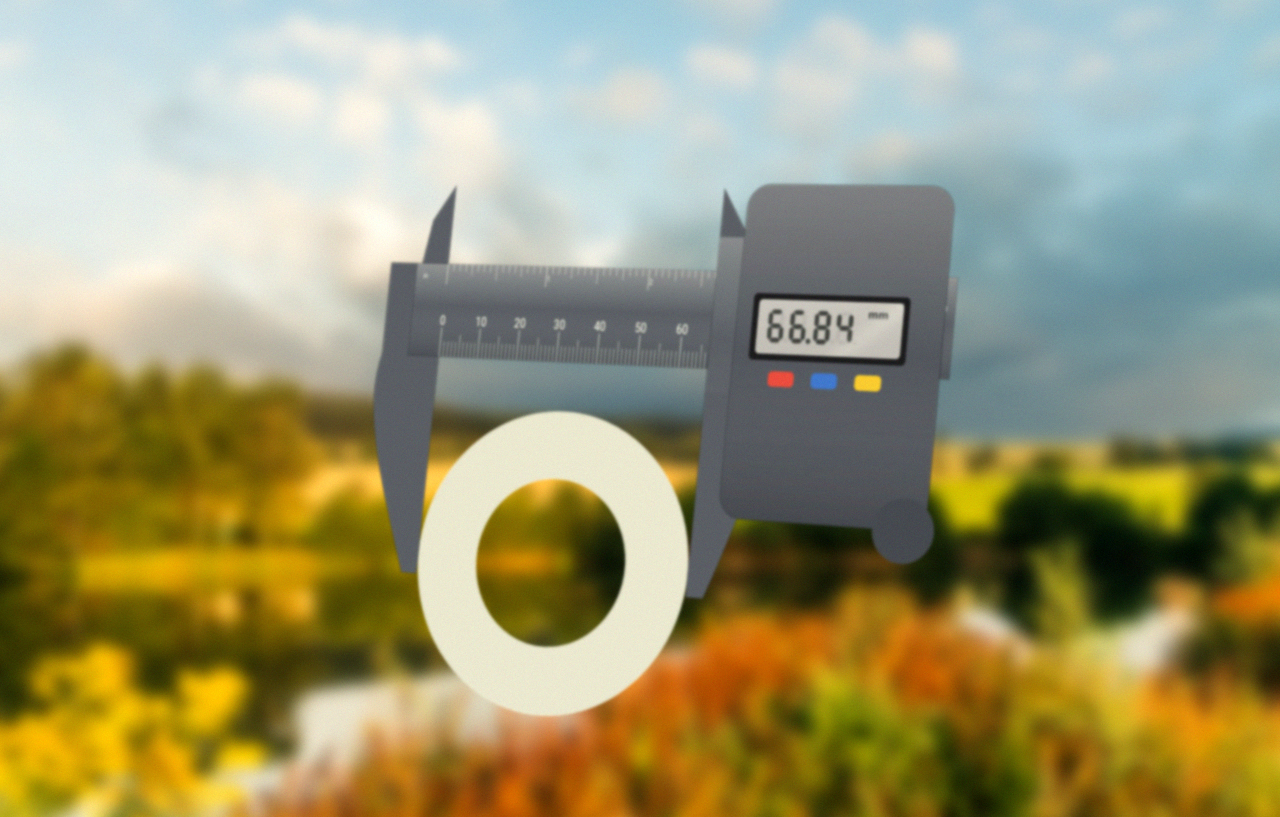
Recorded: 66.84 mm
